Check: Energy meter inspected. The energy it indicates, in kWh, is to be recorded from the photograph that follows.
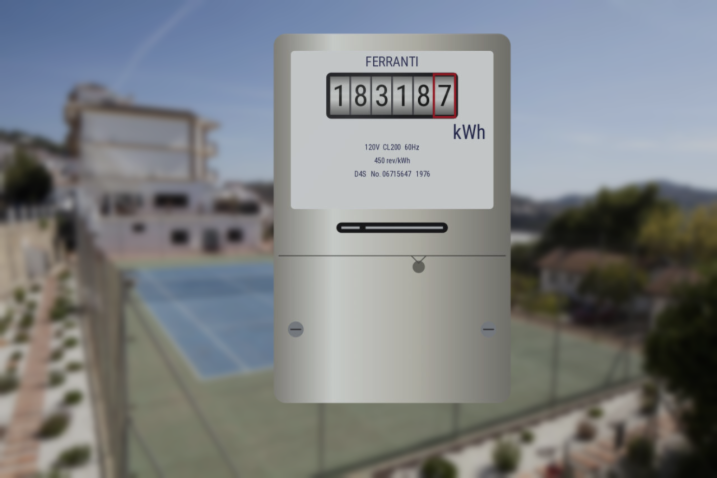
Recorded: 18318.7 kWh
